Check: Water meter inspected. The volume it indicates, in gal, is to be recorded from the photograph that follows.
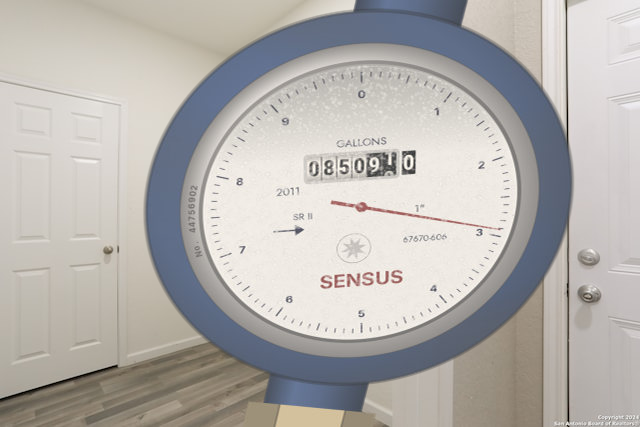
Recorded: 850912.9 gal
